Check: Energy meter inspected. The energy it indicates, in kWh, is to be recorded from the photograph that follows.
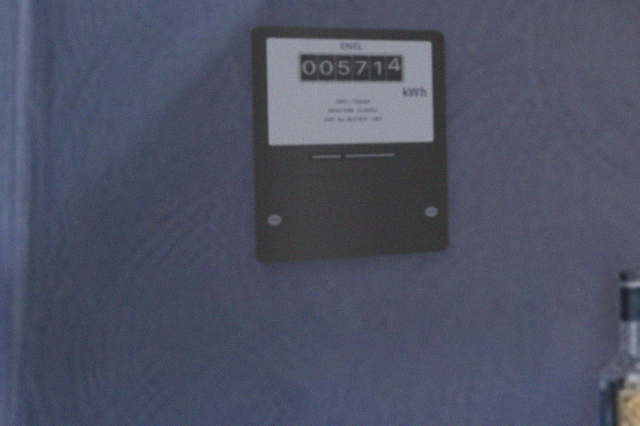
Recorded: 5714 kWh
